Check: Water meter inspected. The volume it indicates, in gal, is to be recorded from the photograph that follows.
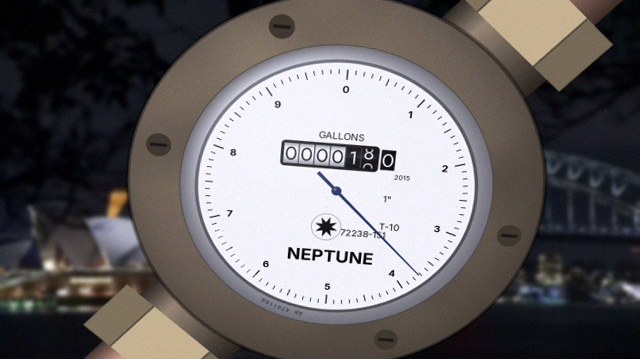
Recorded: 183.7 gal
